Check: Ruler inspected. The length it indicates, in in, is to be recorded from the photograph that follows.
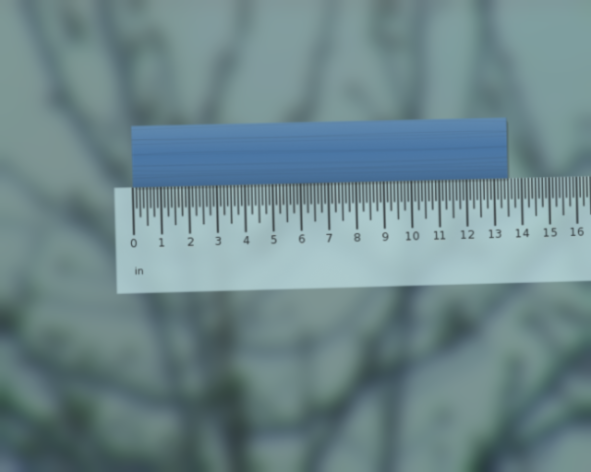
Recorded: 13.5 in
